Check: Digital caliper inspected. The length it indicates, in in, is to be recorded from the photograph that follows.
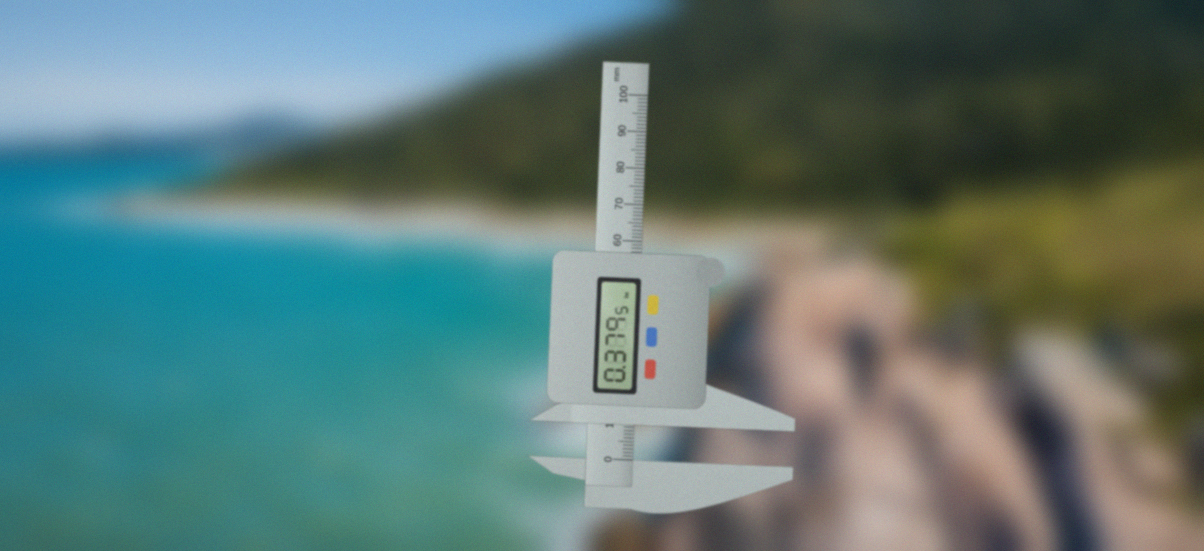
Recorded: 0.3795 in
